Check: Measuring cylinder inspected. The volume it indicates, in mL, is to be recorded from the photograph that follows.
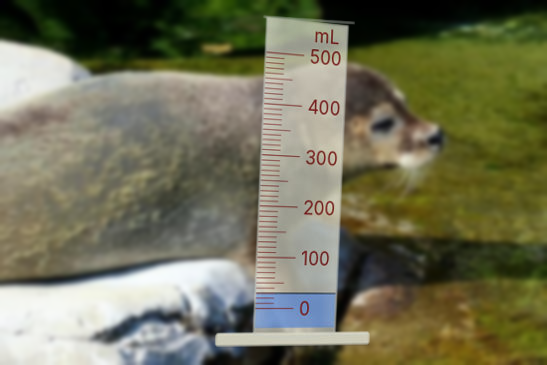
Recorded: 30 mL
